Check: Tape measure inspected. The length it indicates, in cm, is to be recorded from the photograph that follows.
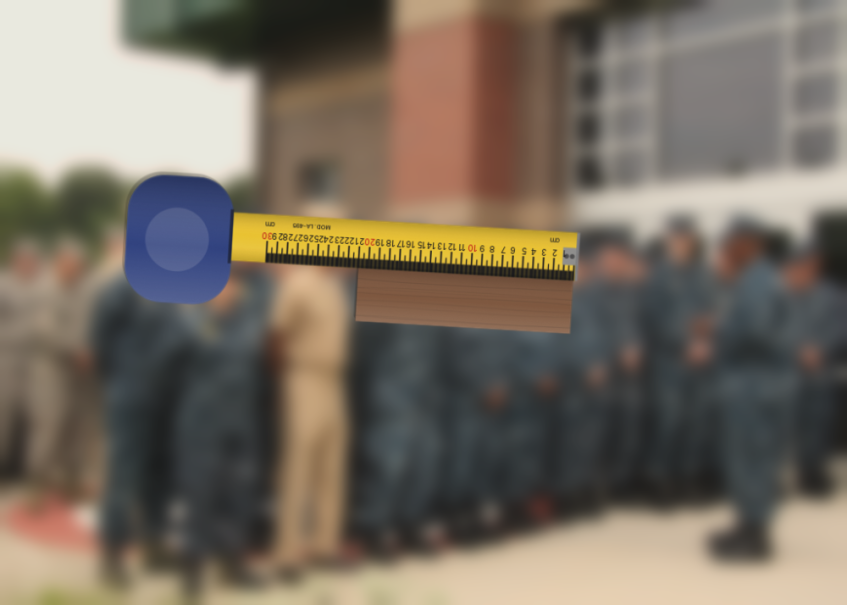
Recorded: 21 cm
